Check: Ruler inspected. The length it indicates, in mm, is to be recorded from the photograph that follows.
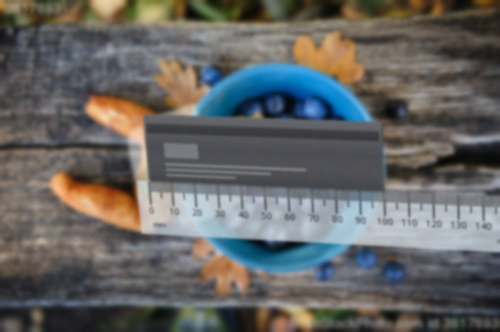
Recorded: 100 mm
